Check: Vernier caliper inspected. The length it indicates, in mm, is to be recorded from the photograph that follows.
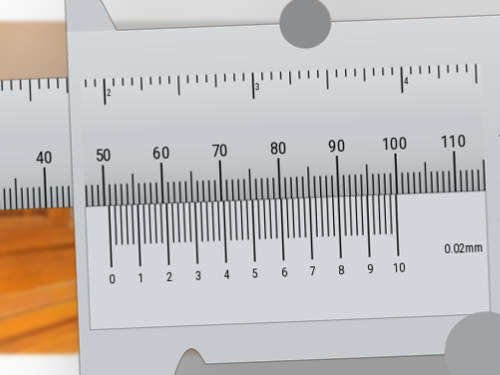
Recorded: 50.8 mm
